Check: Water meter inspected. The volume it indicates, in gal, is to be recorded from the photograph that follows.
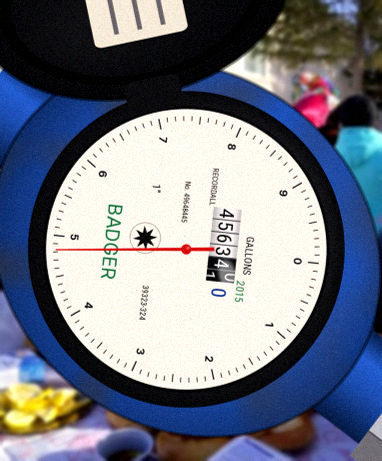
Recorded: 4563404.8 gal
